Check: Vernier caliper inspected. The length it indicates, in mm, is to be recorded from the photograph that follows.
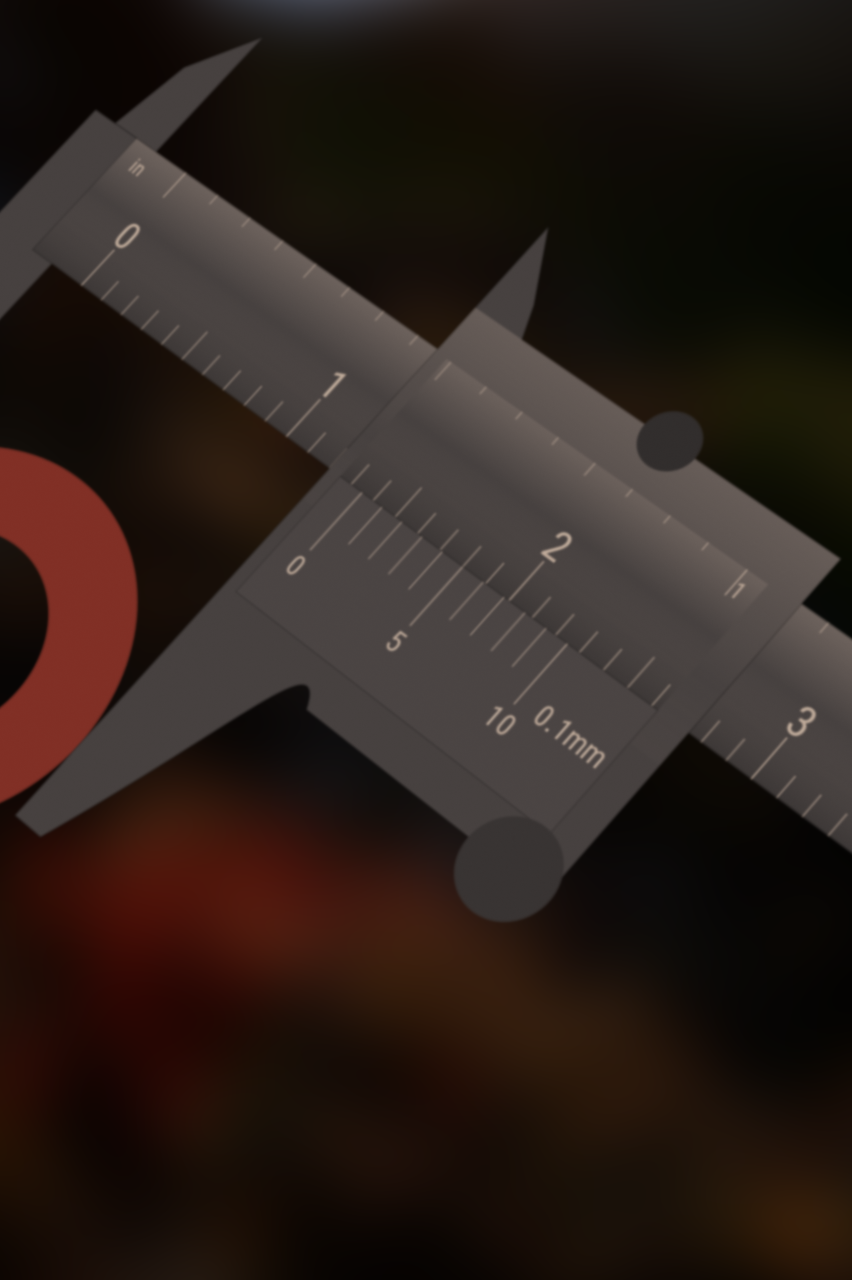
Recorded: 13.5 mm
